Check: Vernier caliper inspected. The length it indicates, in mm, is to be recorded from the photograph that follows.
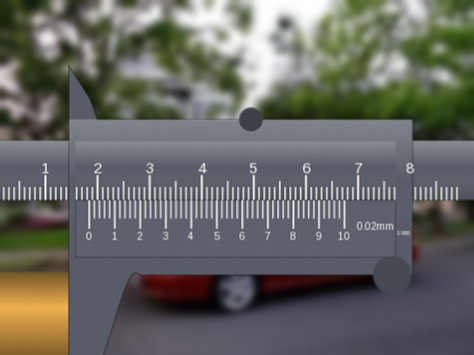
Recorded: 18.4 mm
